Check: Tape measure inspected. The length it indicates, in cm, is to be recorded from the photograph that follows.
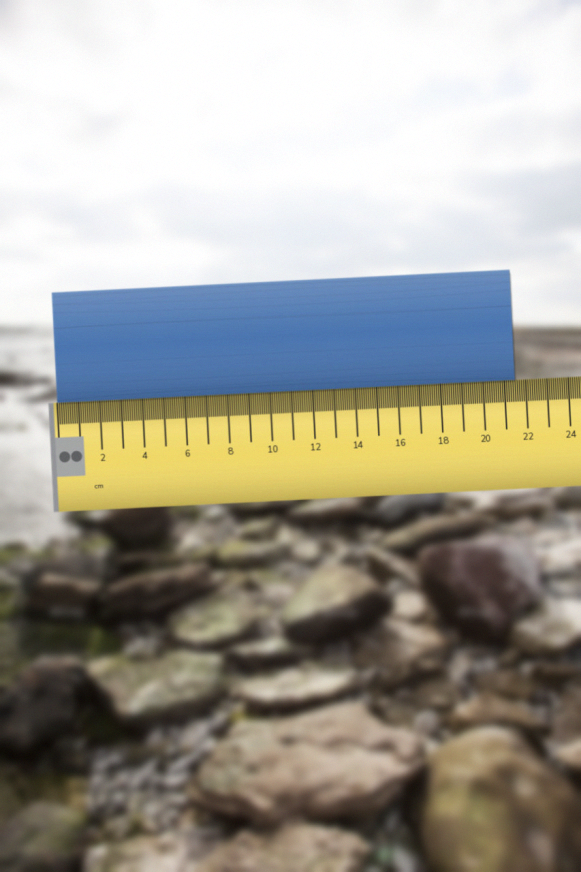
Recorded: 21.5 cm
